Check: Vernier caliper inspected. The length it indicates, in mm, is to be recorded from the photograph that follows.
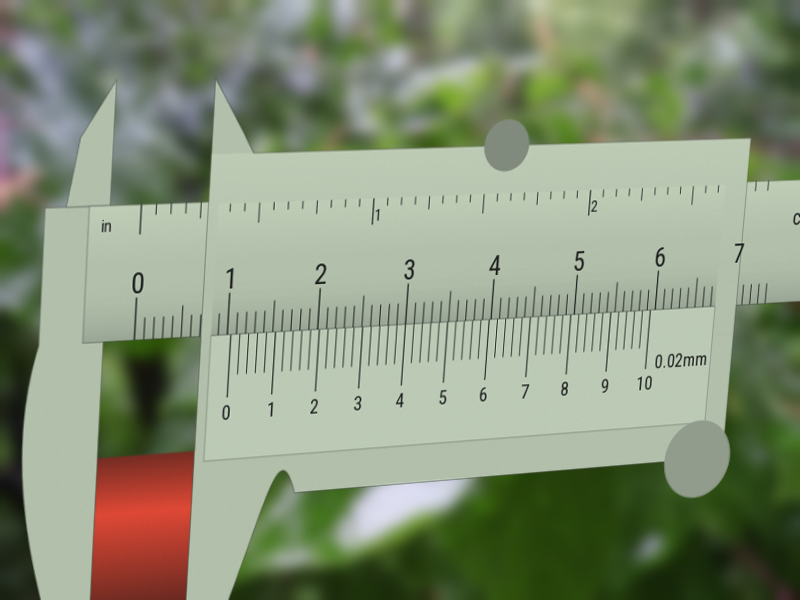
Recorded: 10.4 mm
